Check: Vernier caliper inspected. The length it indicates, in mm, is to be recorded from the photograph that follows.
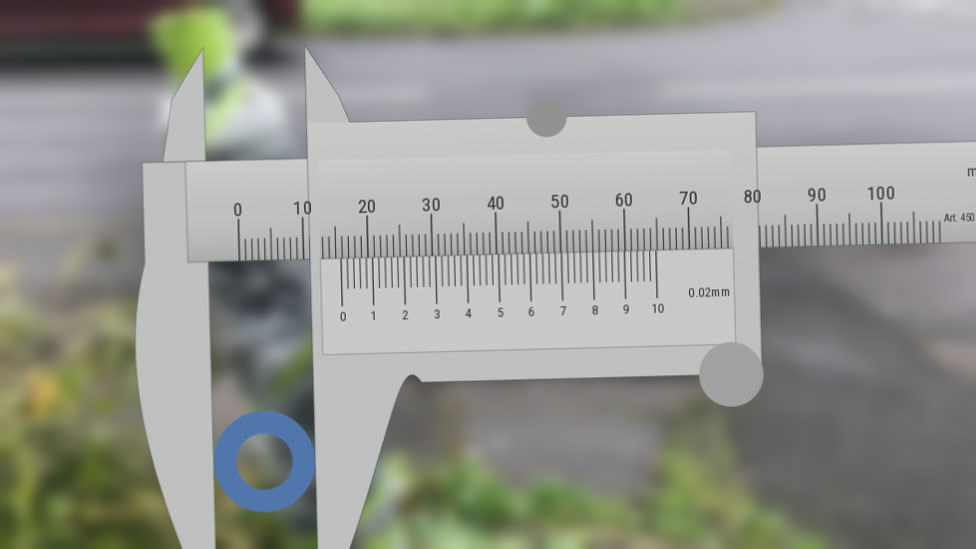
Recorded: 15.8 mm
